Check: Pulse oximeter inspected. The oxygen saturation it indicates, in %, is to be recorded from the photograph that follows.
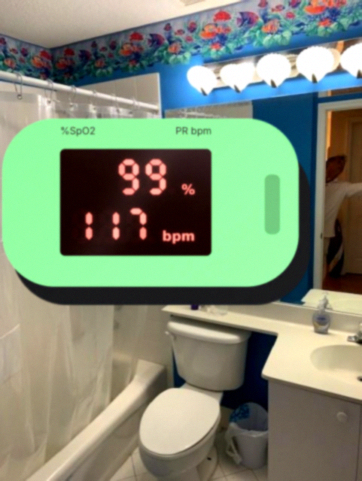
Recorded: 99 %
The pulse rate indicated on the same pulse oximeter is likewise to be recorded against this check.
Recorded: 117 bpm
